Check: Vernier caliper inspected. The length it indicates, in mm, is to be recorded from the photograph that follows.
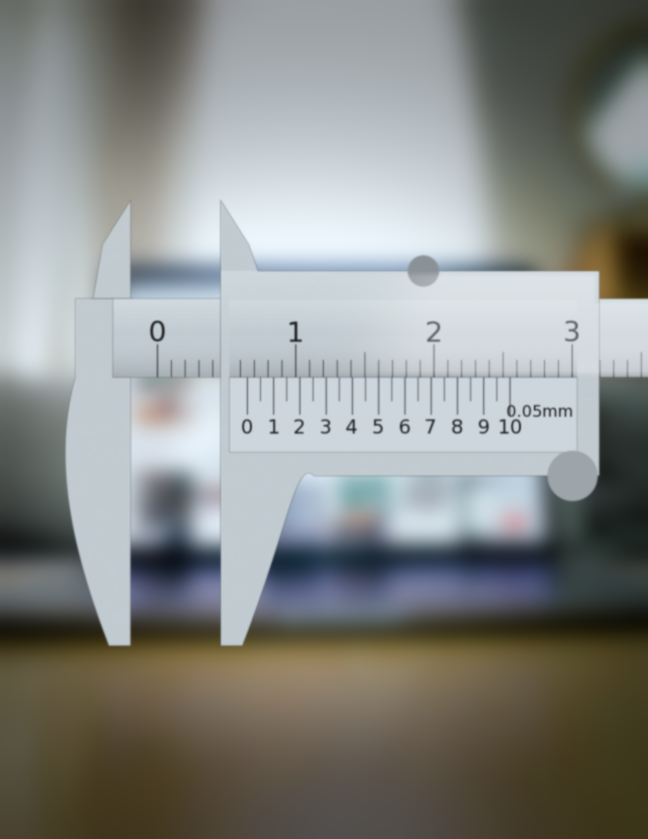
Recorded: 6.5 mm
